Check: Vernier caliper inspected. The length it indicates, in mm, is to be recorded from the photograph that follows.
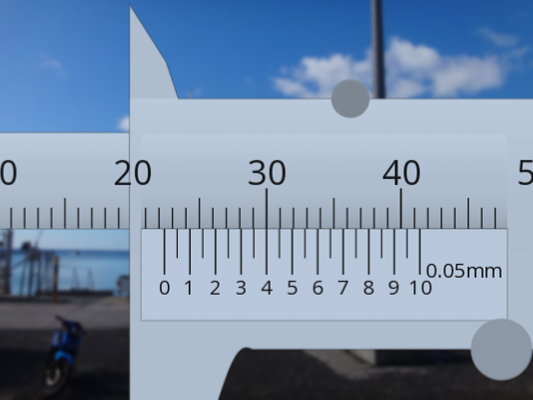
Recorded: 22.4 mm
